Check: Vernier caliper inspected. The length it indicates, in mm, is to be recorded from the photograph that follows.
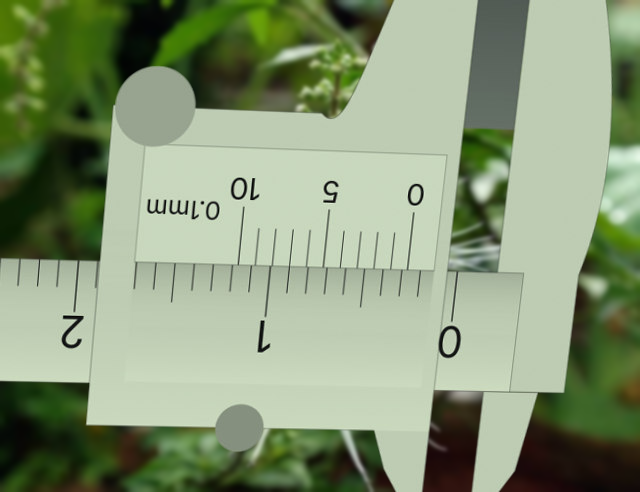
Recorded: 2.7 mm
